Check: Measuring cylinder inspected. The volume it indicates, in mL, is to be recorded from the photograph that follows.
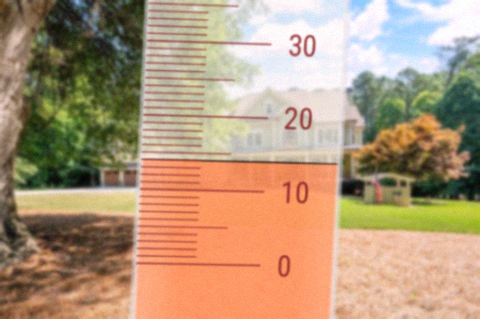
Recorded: 14 mL
